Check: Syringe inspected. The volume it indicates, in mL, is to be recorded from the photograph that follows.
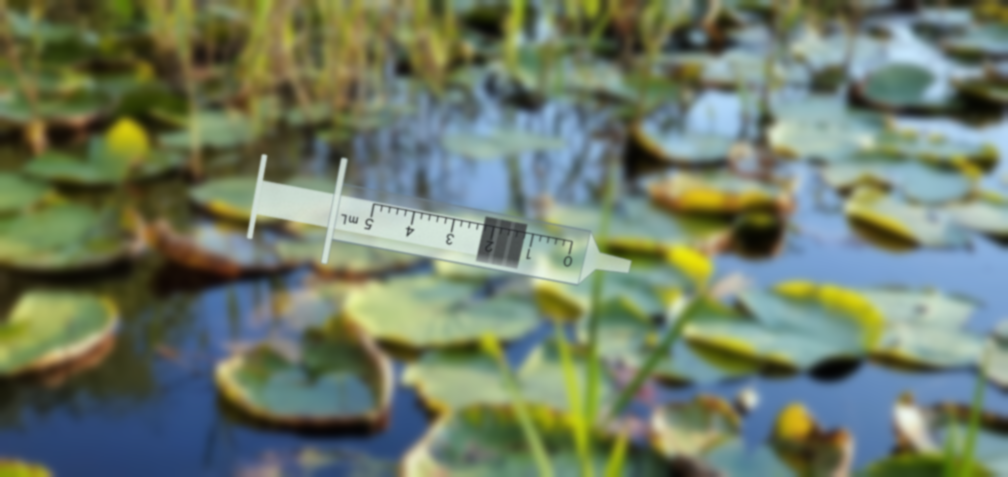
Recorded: 1.2 mL
